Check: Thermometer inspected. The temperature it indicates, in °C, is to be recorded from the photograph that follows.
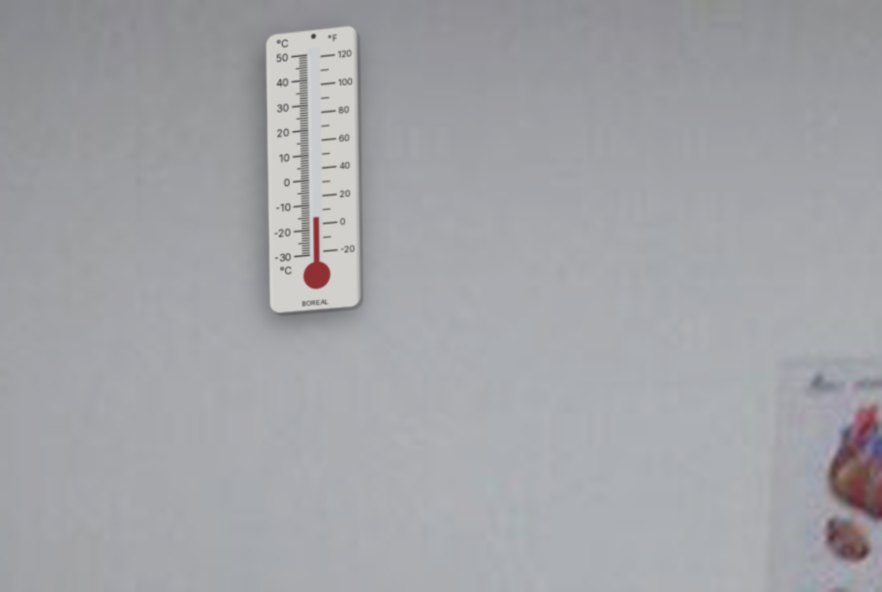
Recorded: -15 °C
